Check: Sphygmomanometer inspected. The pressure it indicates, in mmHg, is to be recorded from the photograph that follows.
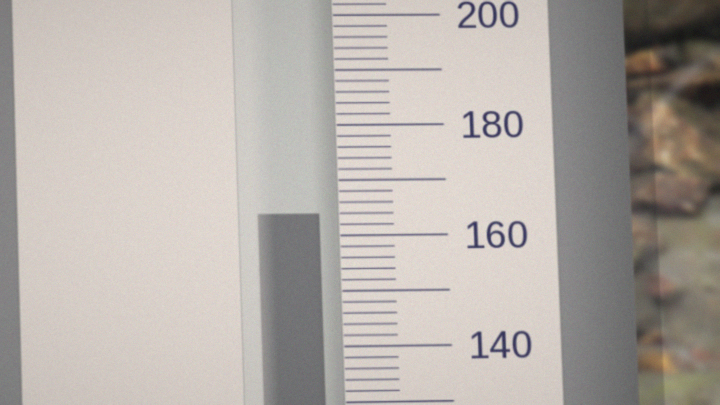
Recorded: 164 mmHg
